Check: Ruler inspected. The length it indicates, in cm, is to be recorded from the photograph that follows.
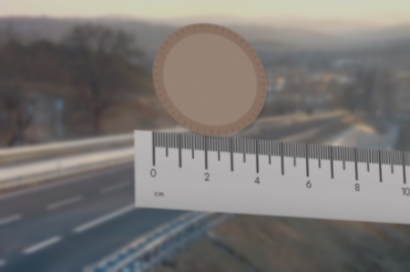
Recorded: 4.5 cm
